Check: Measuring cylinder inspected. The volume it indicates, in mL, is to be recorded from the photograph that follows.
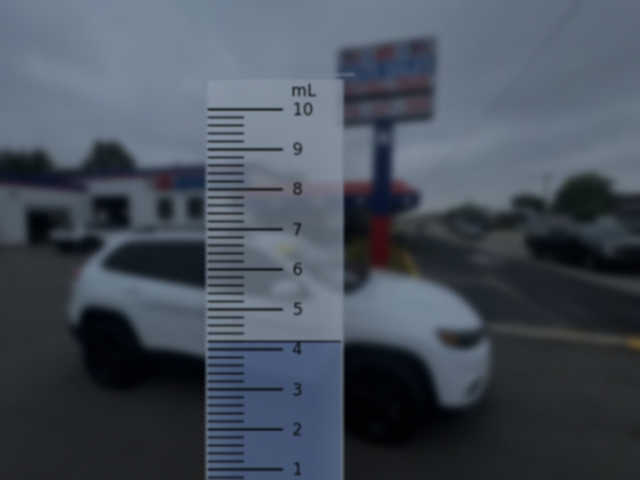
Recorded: 4.2 mL
